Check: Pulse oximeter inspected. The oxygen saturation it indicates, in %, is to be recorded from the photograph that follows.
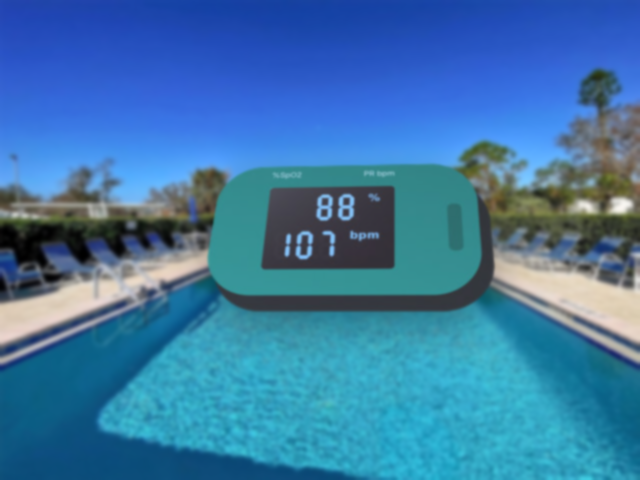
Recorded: 88 %
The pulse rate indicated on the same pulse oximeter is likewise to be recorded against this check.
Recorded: 107 bpm
